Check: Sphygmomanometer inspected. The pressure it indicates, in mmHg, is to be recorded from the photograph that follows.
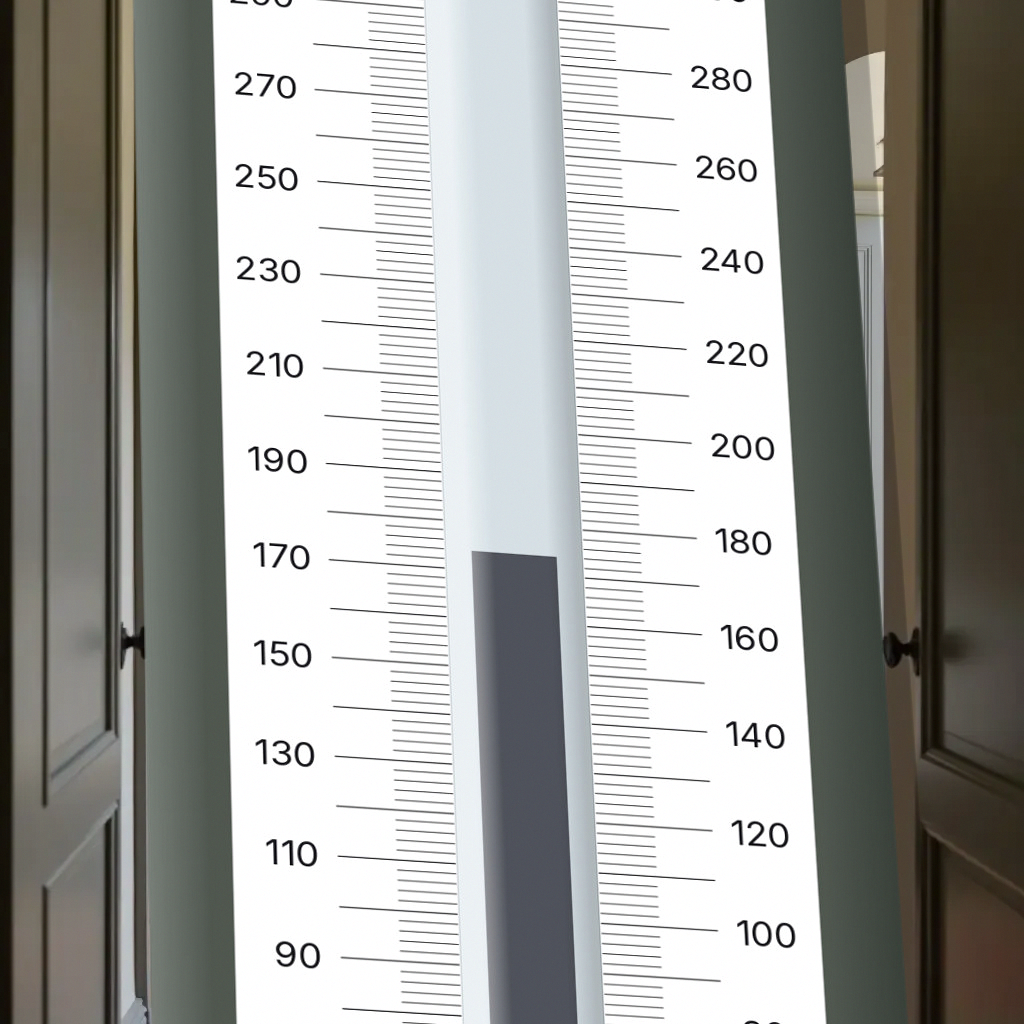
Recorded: 174 mmHg
